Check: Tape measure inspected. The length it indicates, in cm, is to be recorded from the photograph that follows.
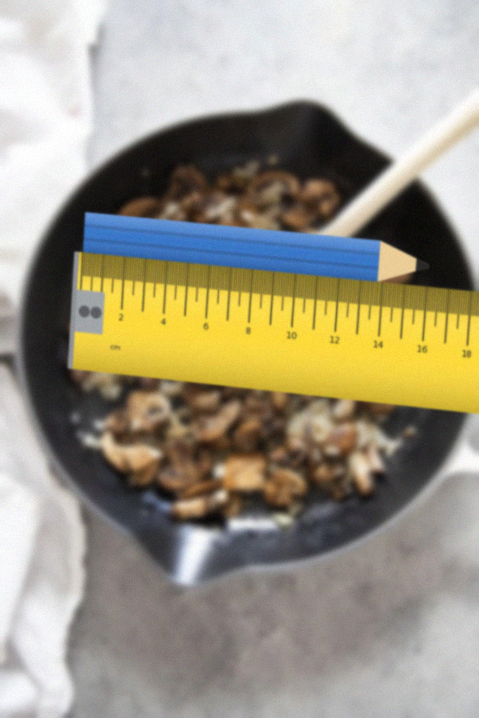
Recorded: 16 cm
